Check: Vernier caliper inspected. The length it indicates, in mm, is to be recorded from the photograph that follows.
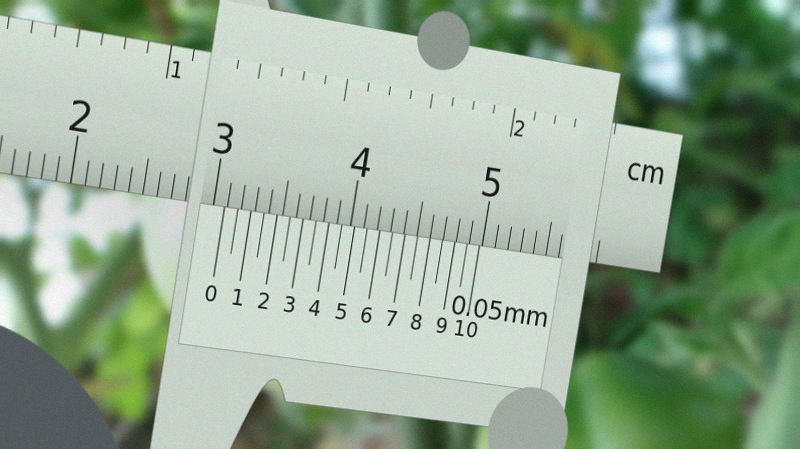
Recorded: 30.8 mm
